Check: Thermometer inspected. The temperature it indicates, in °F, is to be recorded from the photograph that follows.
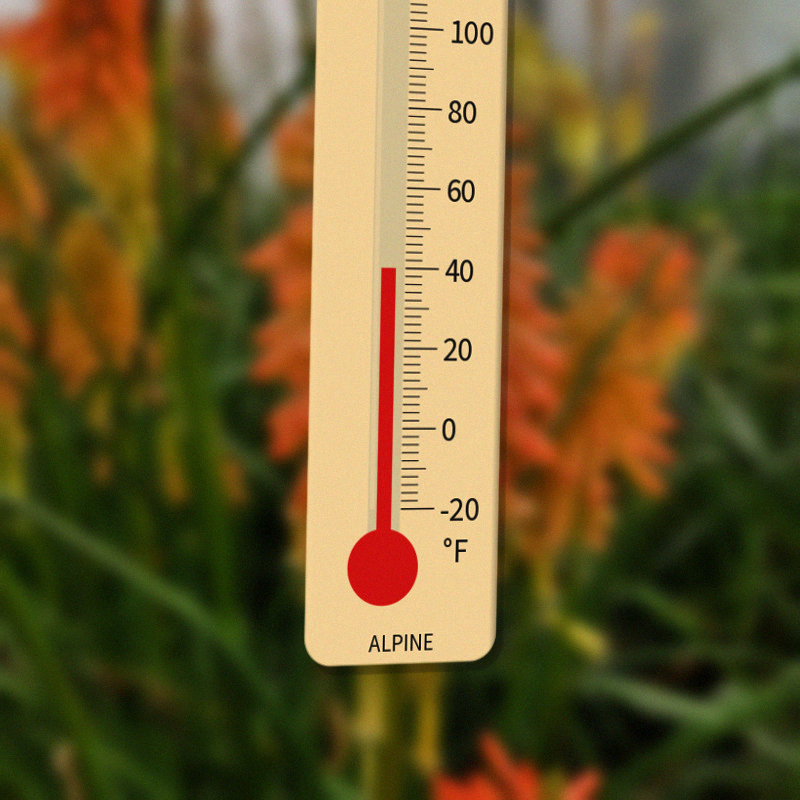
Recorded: 40 °F
